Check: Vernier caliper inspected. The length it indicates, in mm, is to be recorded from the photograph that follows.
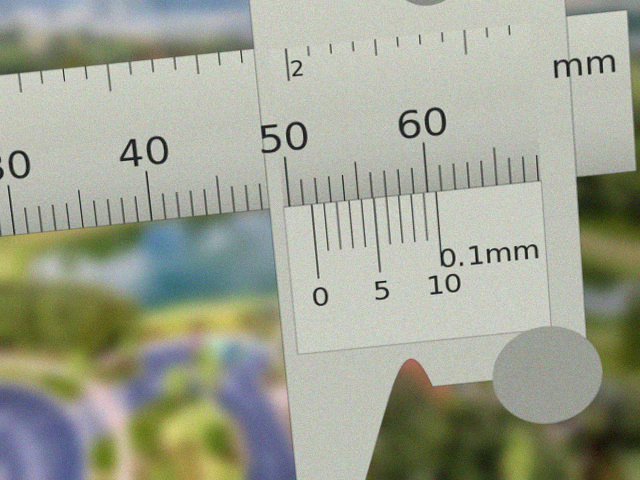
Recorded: 51.6 mm
